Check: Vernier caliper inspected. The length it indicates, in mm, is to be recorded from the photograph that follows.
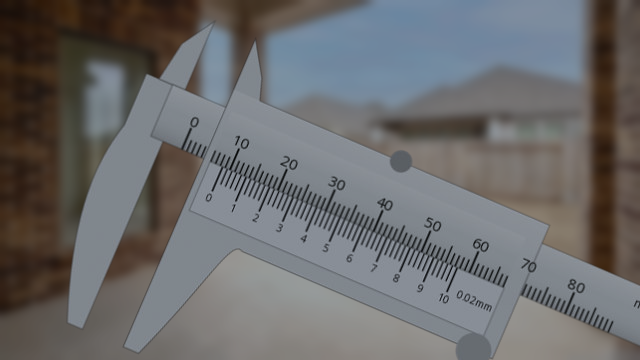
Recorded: 8.5 mm
